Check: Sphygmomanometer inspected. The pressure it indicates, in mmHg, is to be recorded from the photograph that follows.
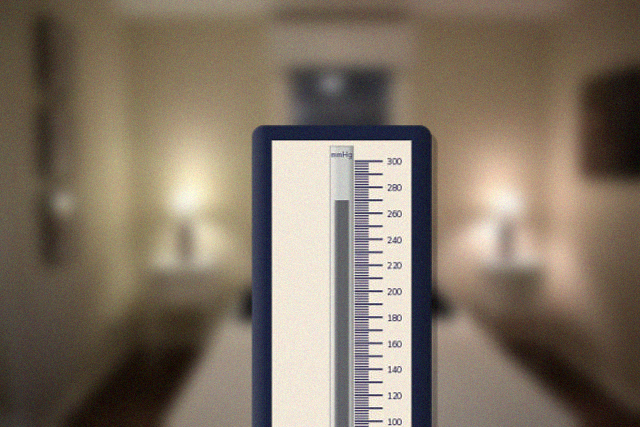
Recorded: 270 mmHg
